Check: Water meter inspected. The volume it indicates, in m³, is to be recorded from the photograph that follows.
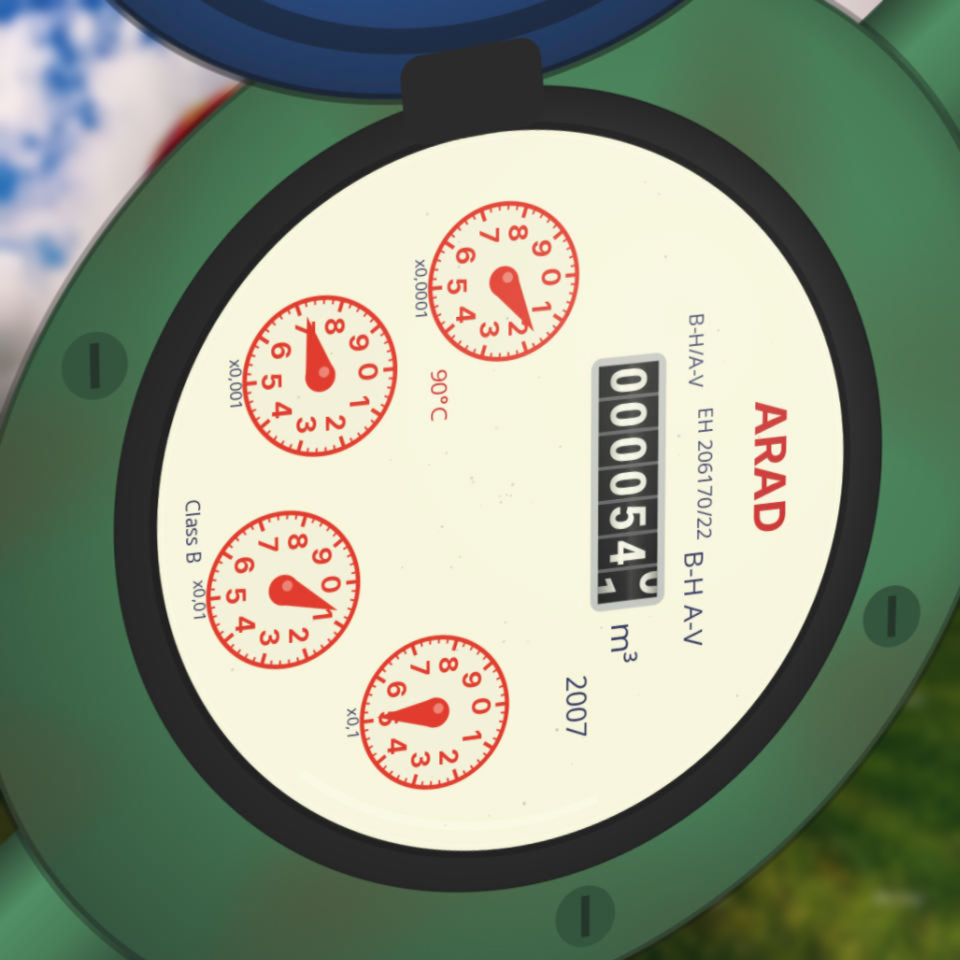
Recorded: 540.5071 m³
